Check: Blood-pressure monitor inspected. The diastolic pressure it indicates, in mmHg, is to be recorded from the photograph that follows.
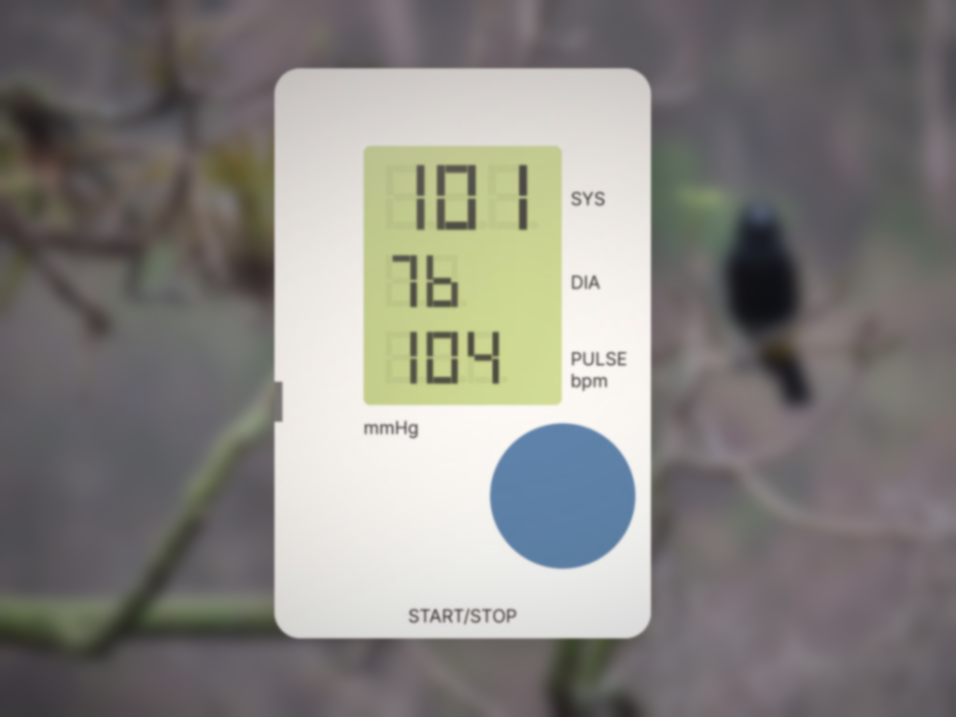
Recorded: 76 mmHg
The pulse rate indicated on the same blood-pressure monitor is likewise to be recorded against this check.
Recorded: 104 bpm
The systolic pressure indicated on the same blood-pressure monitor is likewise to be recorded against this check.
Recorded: 101 mmHg
